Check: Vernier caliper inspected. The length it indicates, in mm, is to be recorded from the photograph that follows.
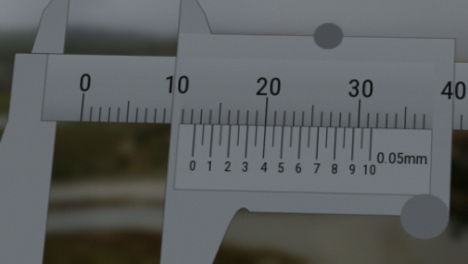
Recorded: 12.4 mm
